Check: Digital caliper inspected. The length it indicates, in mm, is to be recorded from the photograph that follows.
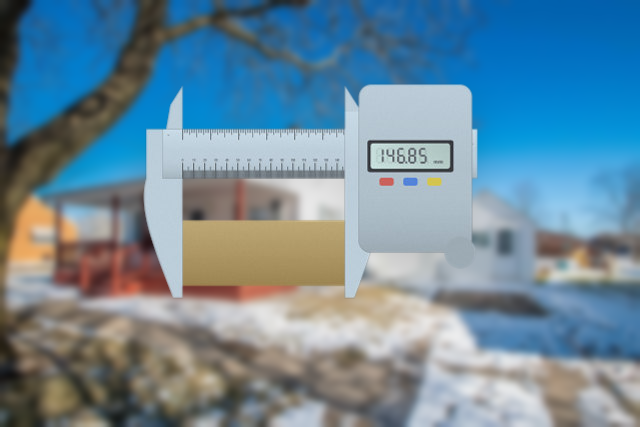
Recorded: 146.85 mm
